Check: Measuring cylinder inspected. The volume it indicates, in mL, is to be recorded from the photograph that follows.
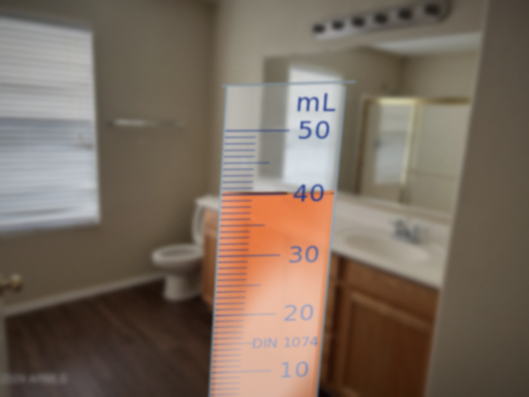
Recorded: 40 mL
